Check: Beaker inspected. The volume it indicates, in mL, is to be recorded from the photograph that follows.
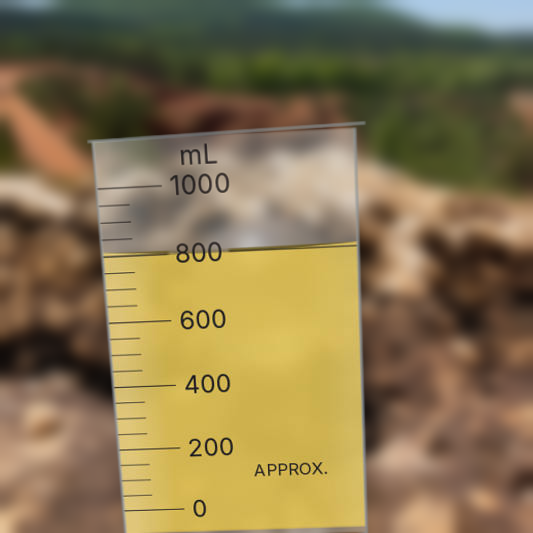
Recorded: 800 mL
